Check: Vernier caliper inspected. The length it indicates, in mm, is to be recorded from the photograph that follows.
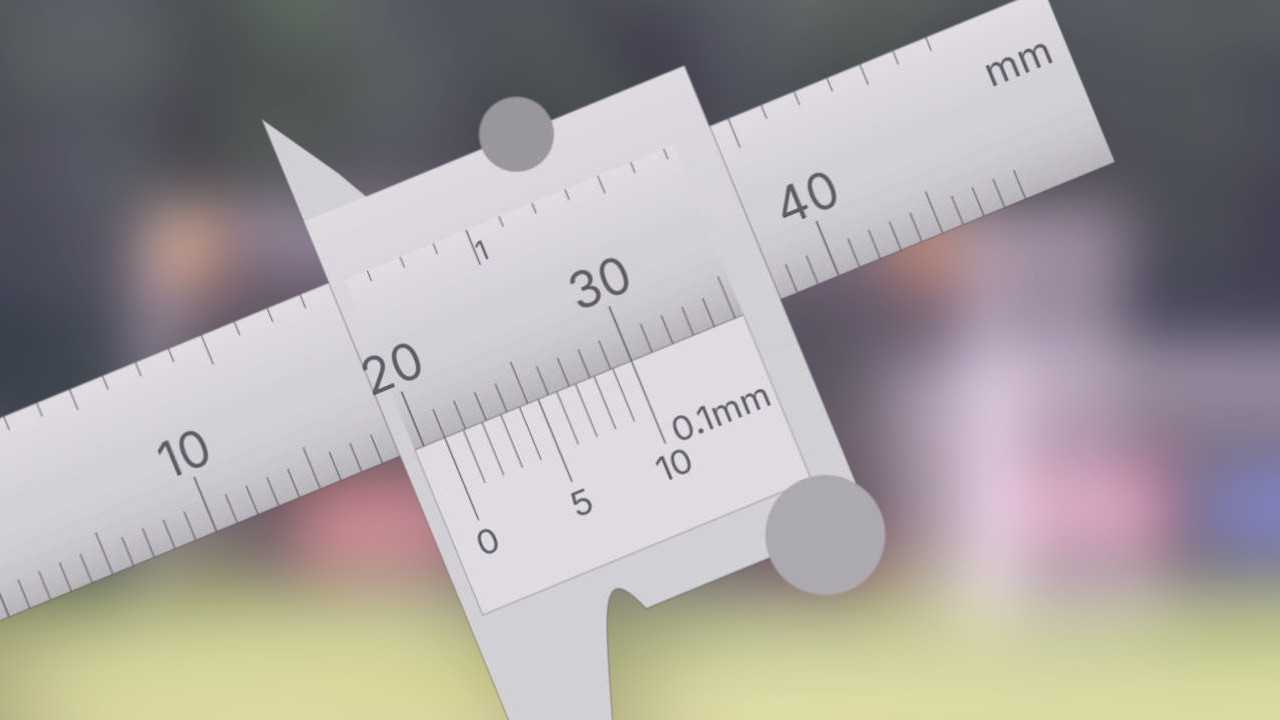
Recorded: 21.0 mm
